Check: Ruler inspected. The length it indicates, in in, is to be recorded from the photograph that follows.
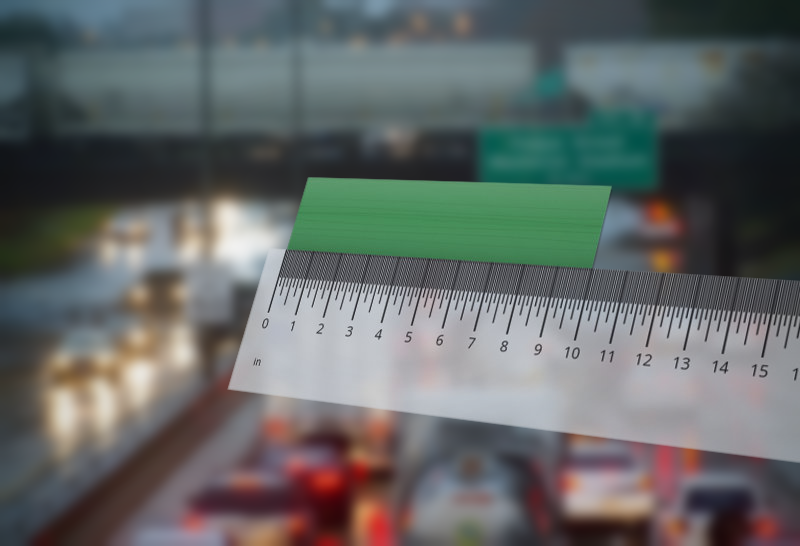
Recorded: 10 in
